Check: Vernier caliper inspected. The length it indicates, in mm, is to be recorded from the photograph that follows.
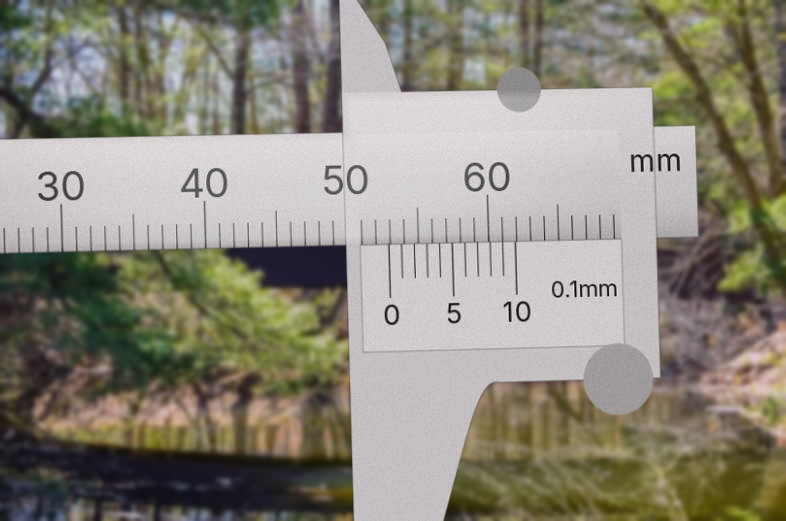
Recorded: 52.9 mm
